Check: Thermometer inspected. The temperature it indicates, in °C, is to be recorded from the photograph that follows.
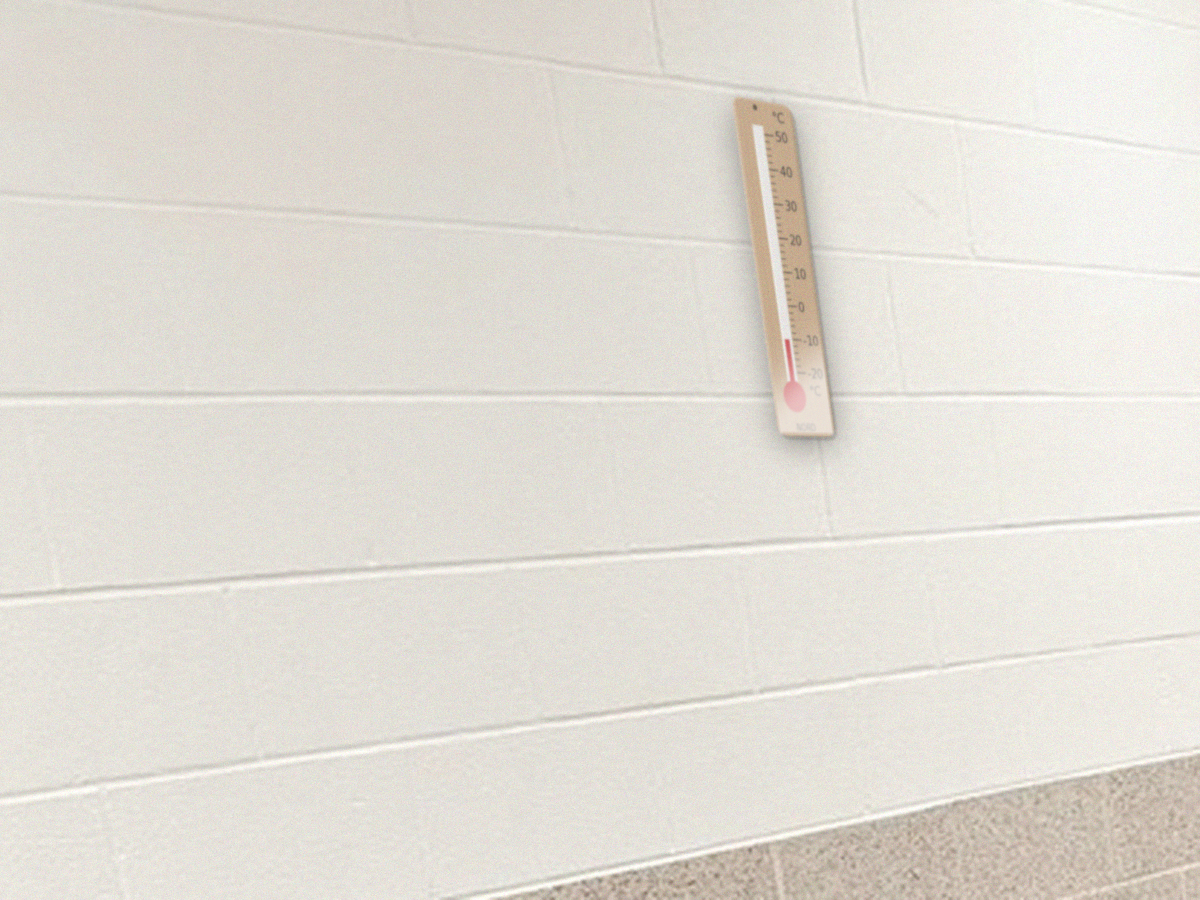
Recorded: -10 °C
